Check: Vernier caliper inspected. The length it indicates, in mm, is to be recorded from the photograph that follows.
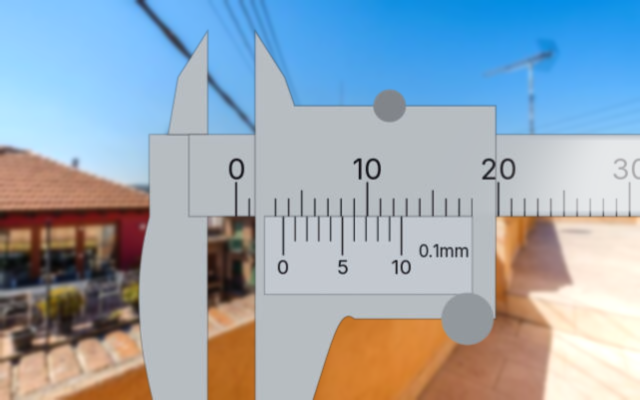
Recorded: 3.6 mm
